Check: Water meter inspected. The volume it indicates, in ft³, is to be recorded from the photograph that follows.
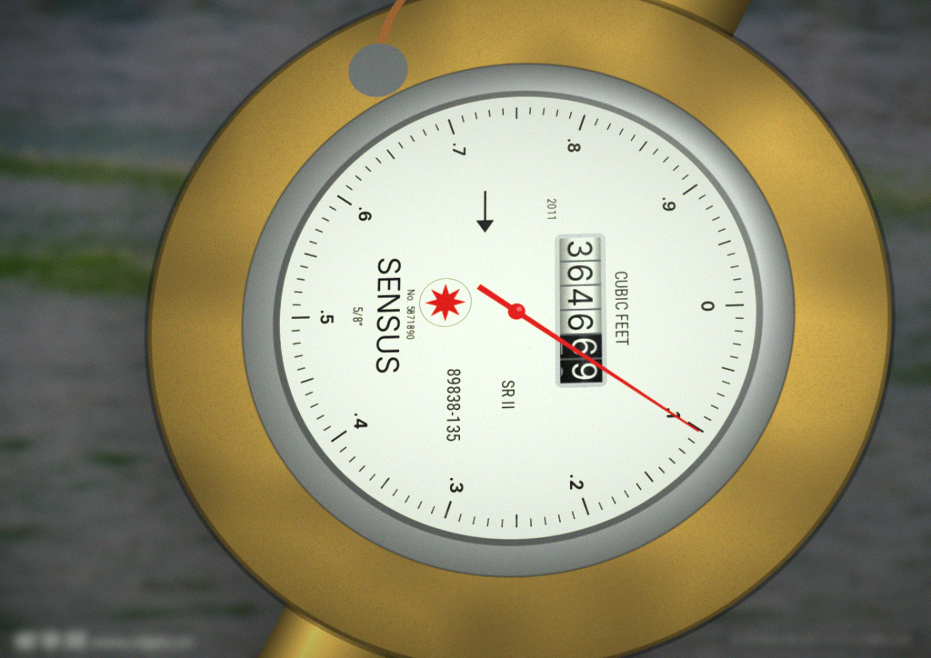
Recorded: 364669.10 ft³
